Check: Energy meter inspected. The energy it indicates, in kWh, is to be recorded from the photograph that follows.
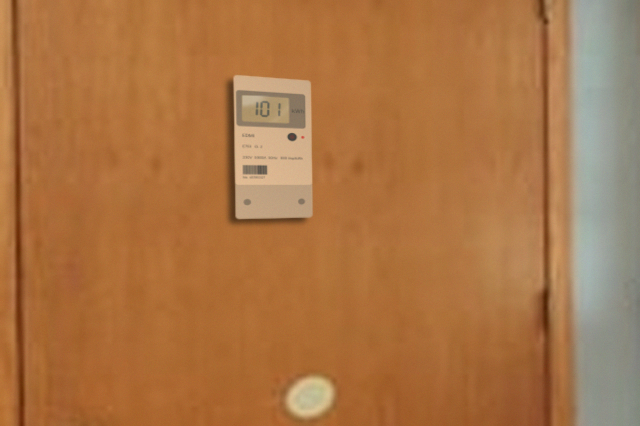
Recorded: 101 kWh
